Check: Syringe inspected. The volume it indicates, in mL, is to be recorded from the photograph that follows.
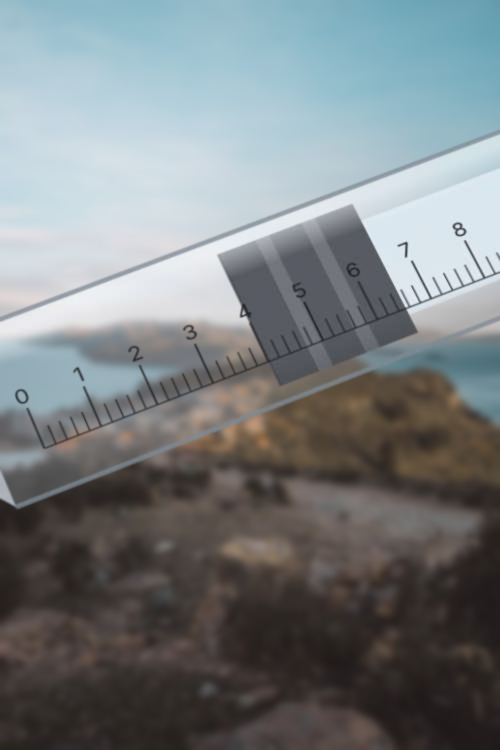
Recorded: 4 mL
